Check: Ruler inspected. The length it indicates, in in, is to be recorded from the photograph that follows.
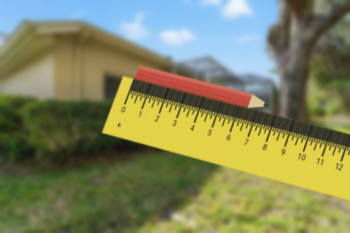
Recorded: 7.5 in
